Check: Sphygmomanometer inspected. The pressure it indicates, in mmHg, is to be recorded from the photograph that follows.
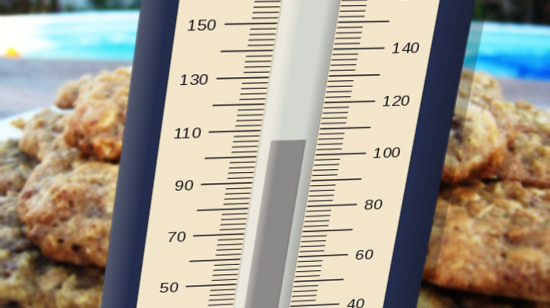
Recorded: 106 mmHg
